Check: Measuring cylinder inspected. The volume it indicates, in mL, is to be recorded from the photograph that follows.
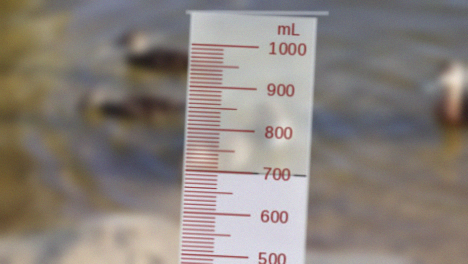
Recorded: 700 mL
